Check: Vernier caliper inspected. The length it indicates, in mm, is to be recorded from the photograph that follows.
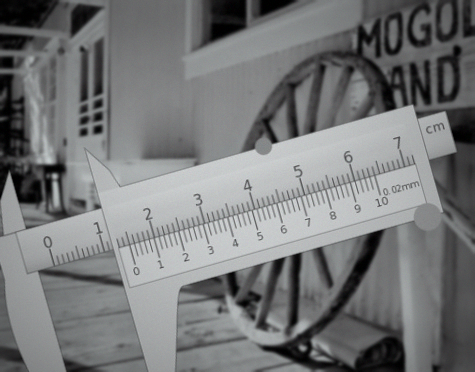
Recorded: 15.0 mm
